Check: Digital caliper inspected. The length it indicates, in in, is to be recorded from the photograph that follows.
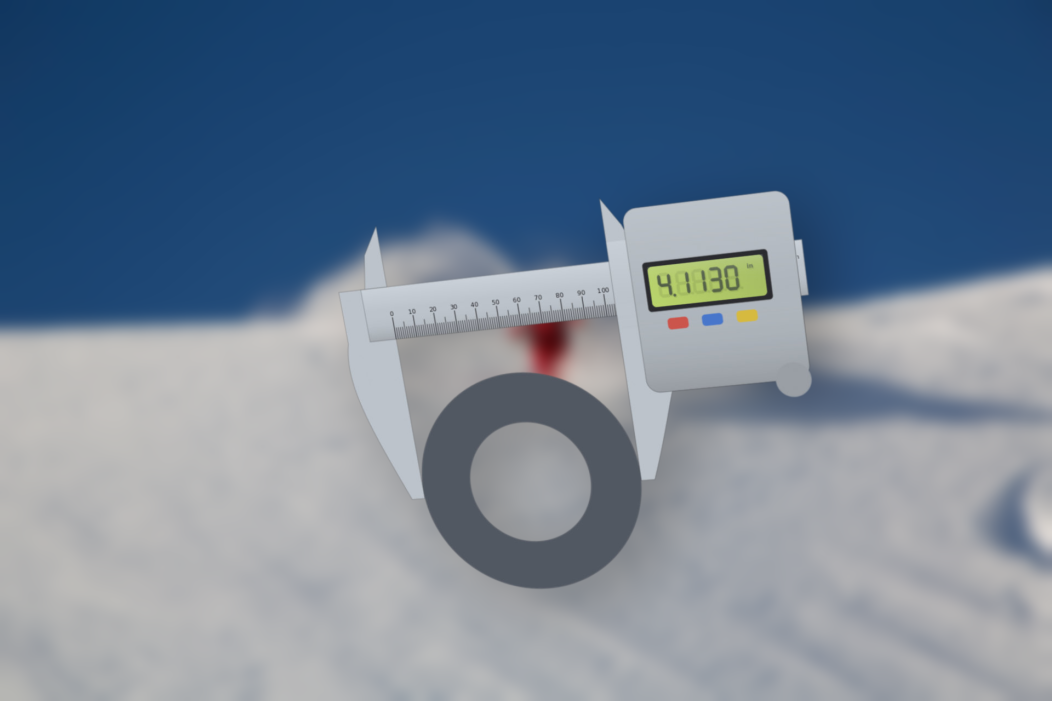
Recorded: 4.1130 in
